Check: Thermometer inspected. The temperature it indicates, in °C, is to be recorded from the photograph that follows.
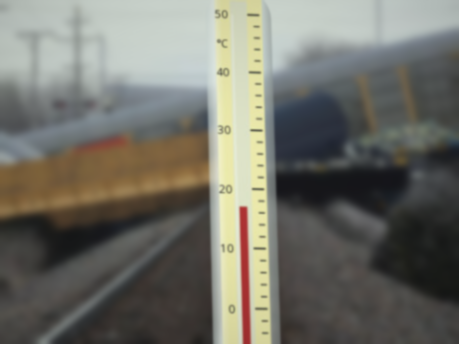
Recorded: 17 °C
